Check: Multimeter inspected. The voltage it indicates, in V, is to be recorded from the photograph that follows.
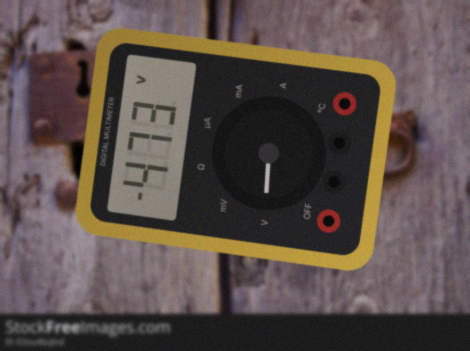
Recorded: -473 V
